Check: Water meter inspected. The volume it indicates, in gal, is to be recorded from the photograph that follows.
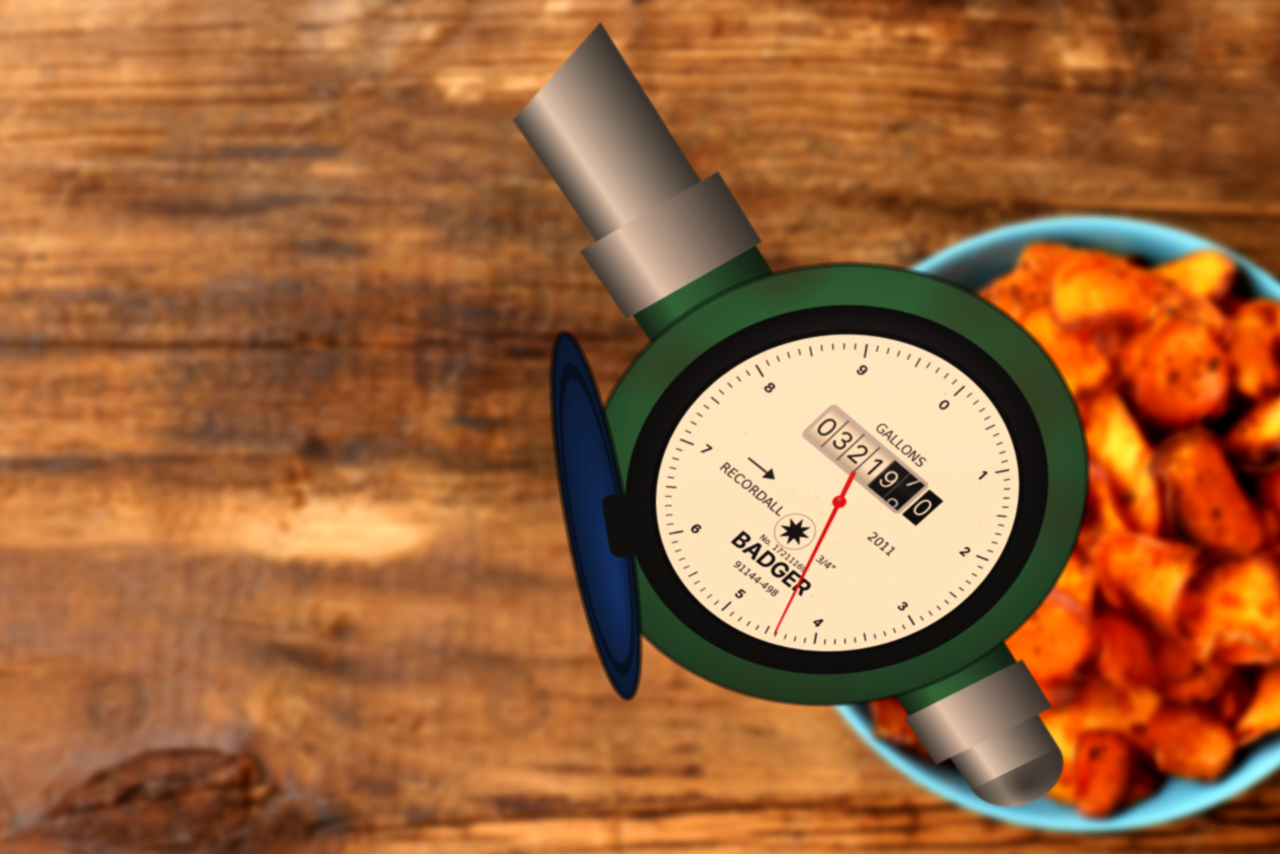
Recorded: 321974.4 gal
